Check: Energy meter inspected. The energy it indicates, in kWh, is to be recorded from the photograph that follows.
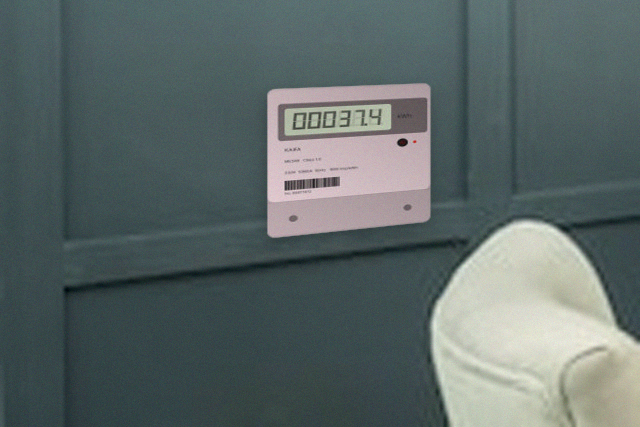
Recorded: 37.4 kWh
